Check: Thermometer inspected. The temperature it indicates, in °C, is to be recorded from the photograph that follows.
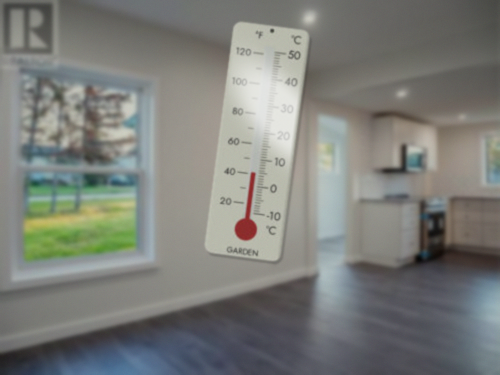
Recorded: 5 °C
